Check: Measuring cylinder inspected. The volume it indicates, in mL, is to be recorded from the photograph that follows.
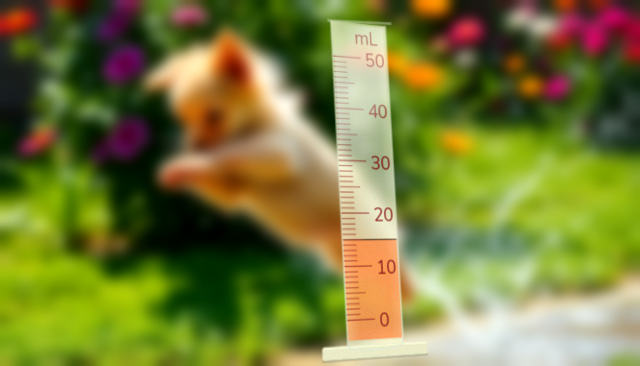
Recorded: 15 mL
